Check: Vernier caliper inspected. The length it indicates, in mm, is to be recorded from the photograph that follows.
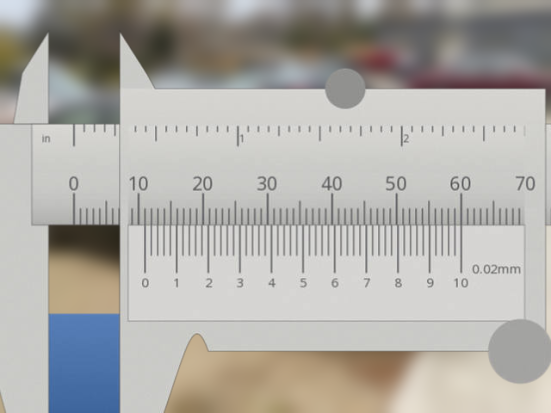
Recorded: 11.0 mm
